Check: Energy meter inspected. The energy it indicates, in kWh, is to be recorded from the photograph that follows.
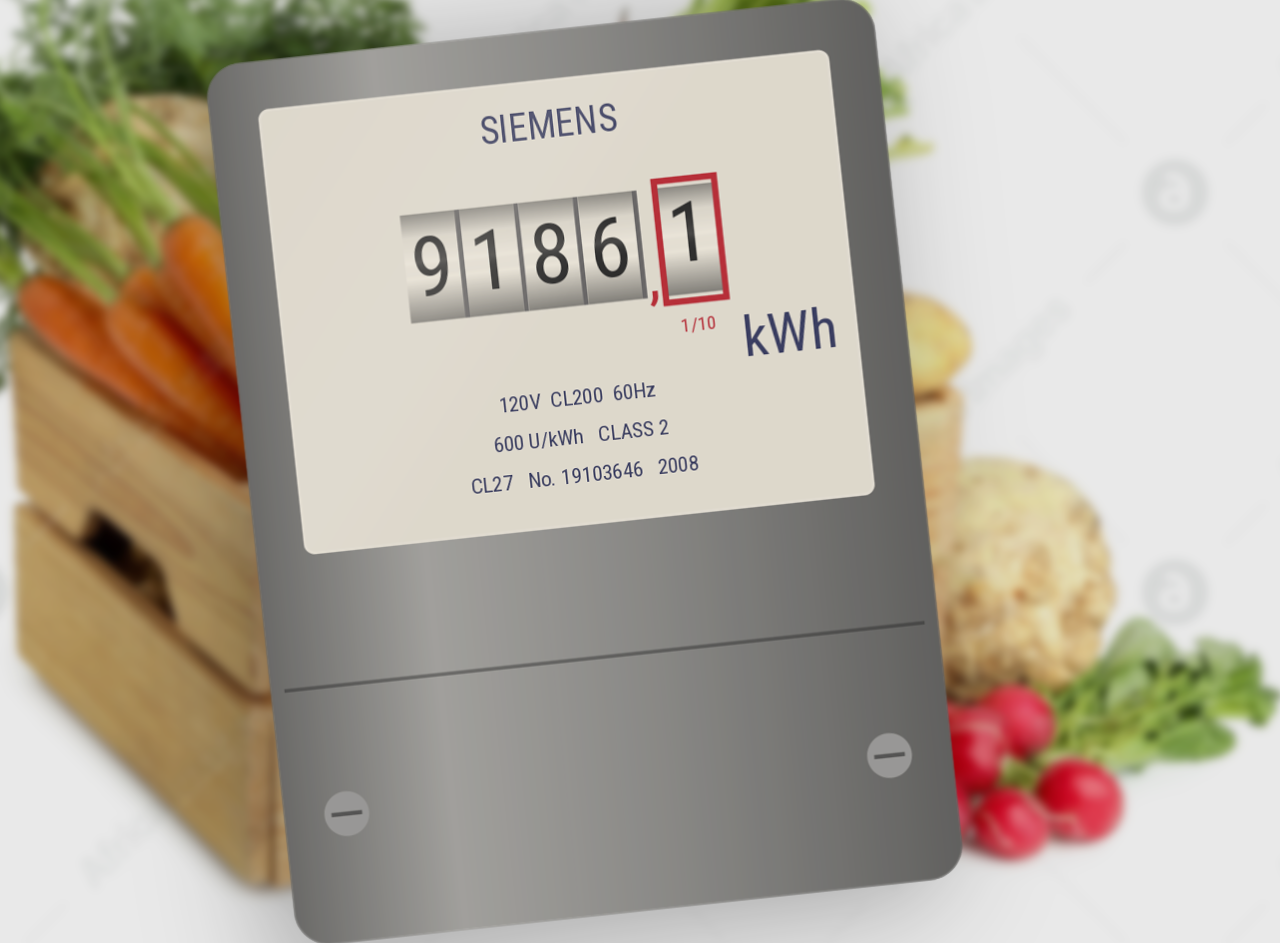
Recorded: 9186.1 kWh
